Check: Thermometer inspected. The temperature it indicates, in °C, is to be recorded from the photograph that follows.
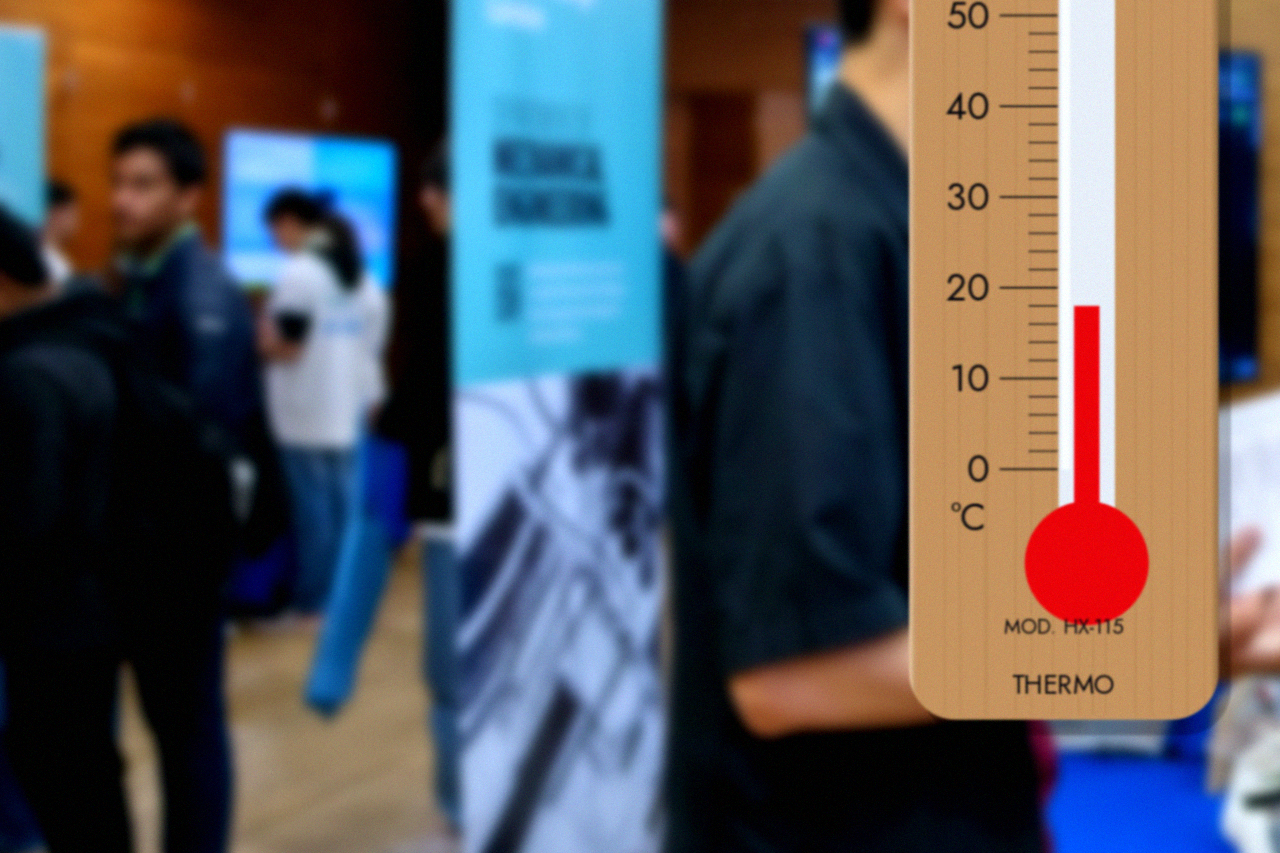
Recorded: 18 °C
